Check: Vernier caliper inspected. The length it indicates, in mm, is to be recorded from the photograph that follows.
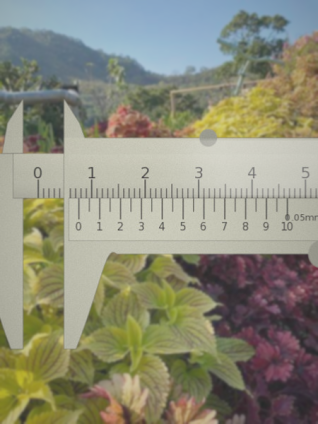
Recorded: 7.6 mm
